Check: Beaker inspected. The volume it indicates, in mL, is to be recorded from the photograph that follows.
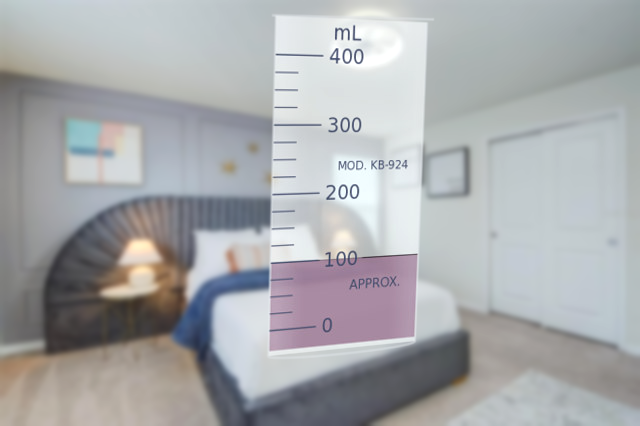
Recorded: 100 mL
